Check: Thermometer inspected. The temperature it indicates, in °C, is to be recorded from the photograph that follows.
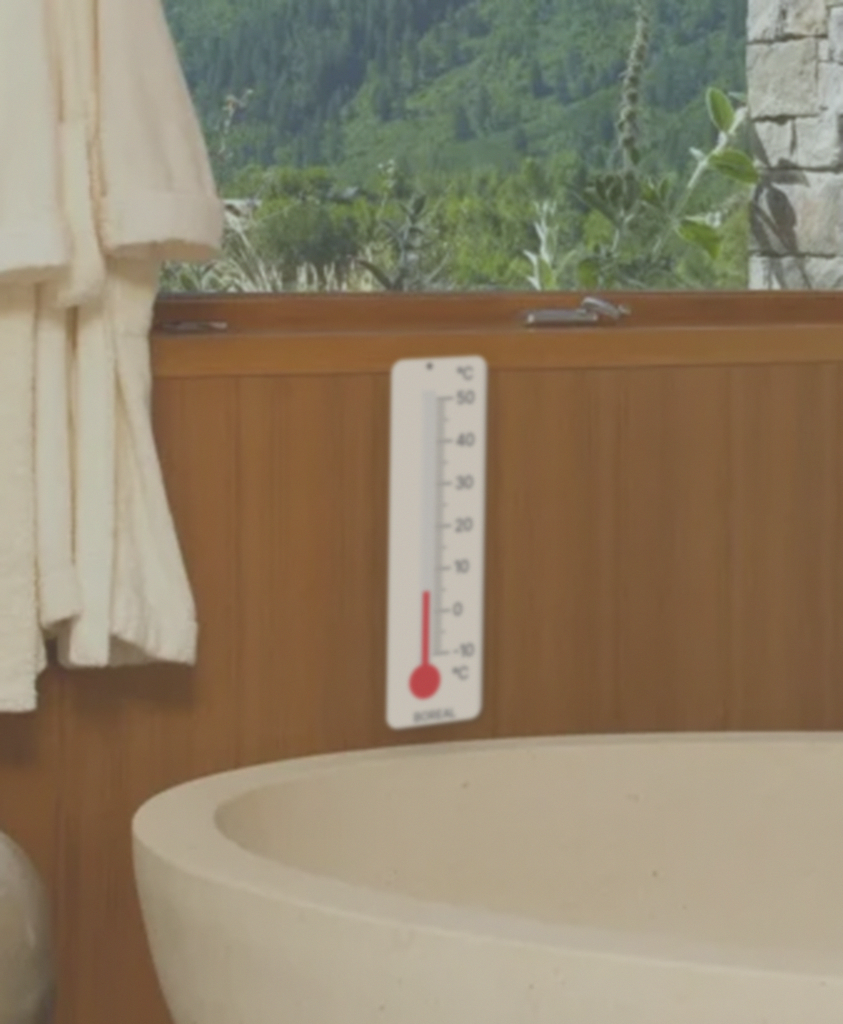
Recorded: 5 °C
